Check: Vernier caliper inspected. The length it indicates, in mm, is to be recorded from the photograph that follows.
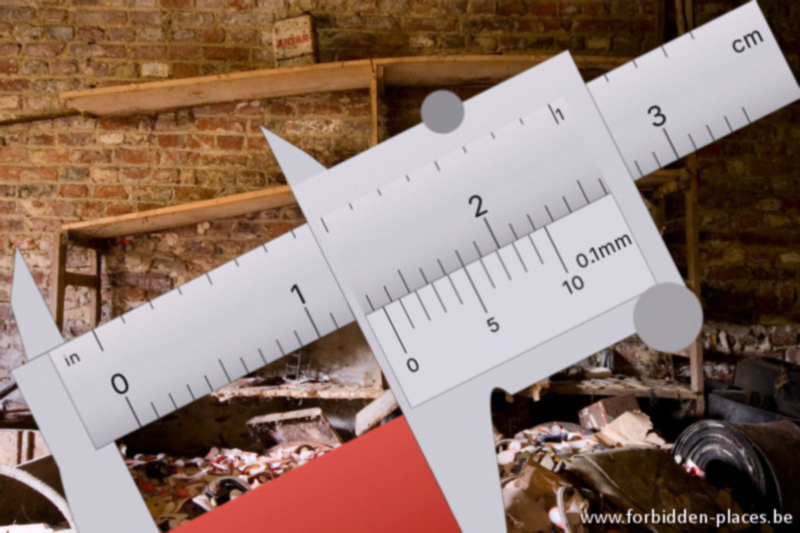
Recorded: 13.5 mm
